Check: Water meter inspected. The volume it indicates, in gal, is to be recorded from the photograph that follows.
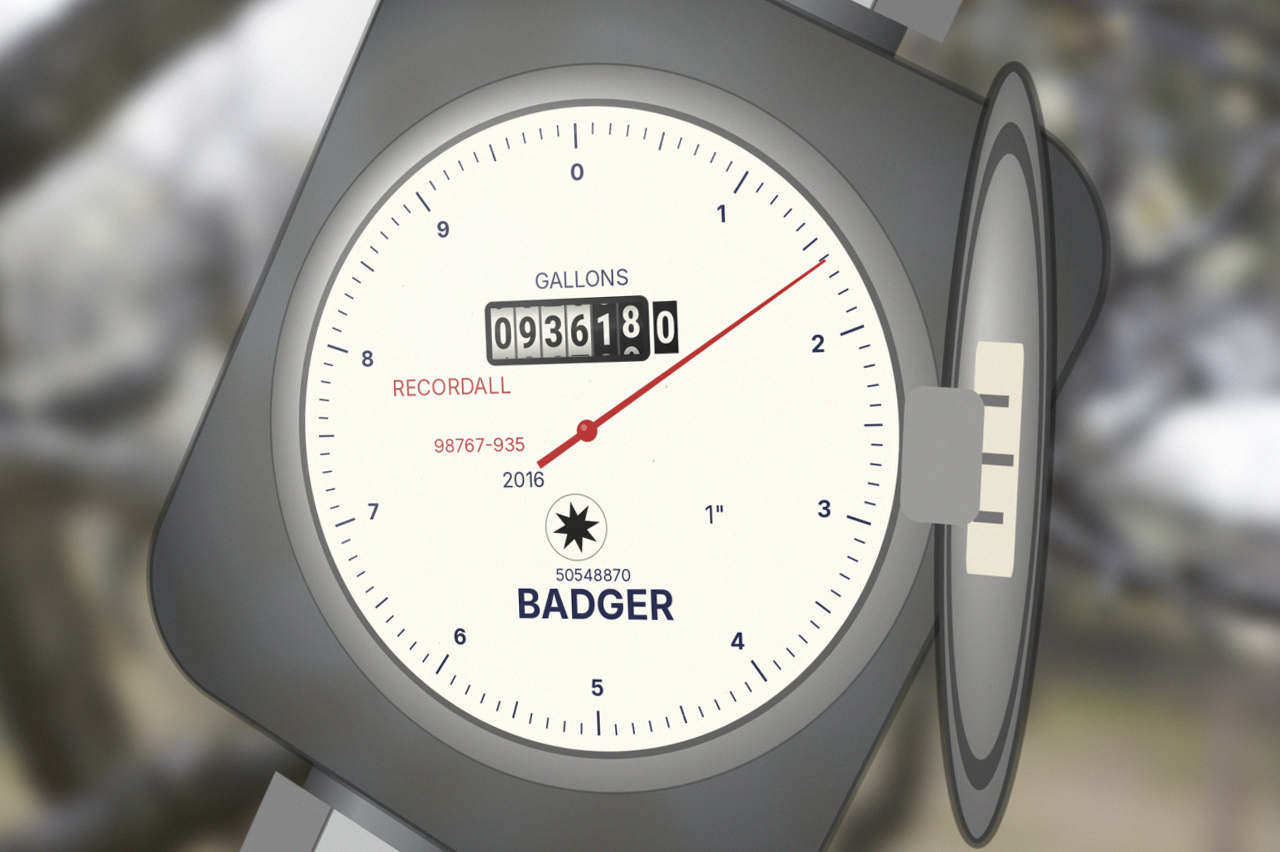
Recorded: 936181.6 gal
